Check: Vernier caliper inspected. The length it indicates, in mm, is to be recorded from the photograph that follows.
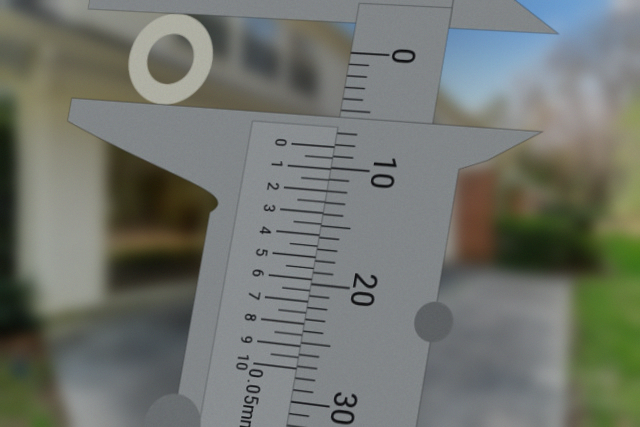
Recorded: 8.2 mm
